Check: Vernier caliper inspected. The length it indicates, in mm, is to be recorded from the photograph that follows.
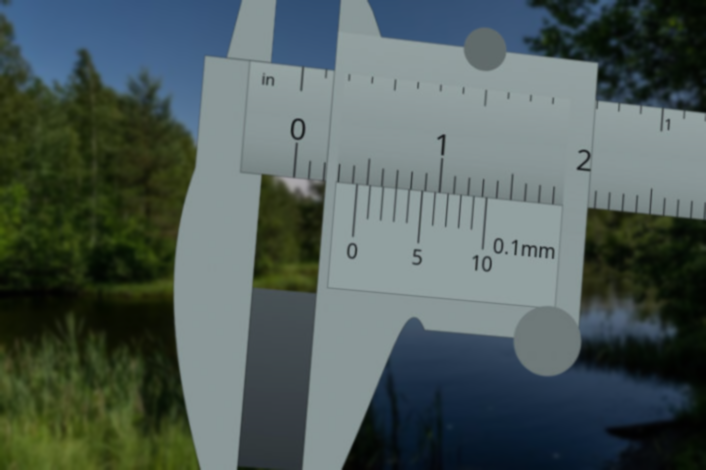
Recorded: 4.3 mm
